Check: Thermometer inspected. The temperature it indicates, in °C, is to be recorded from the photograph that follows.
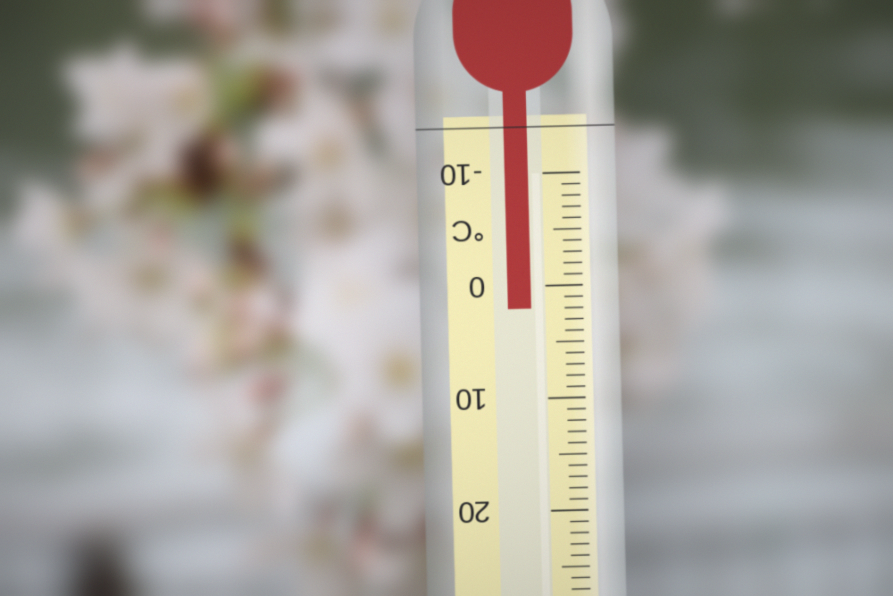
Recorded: 2 °C
